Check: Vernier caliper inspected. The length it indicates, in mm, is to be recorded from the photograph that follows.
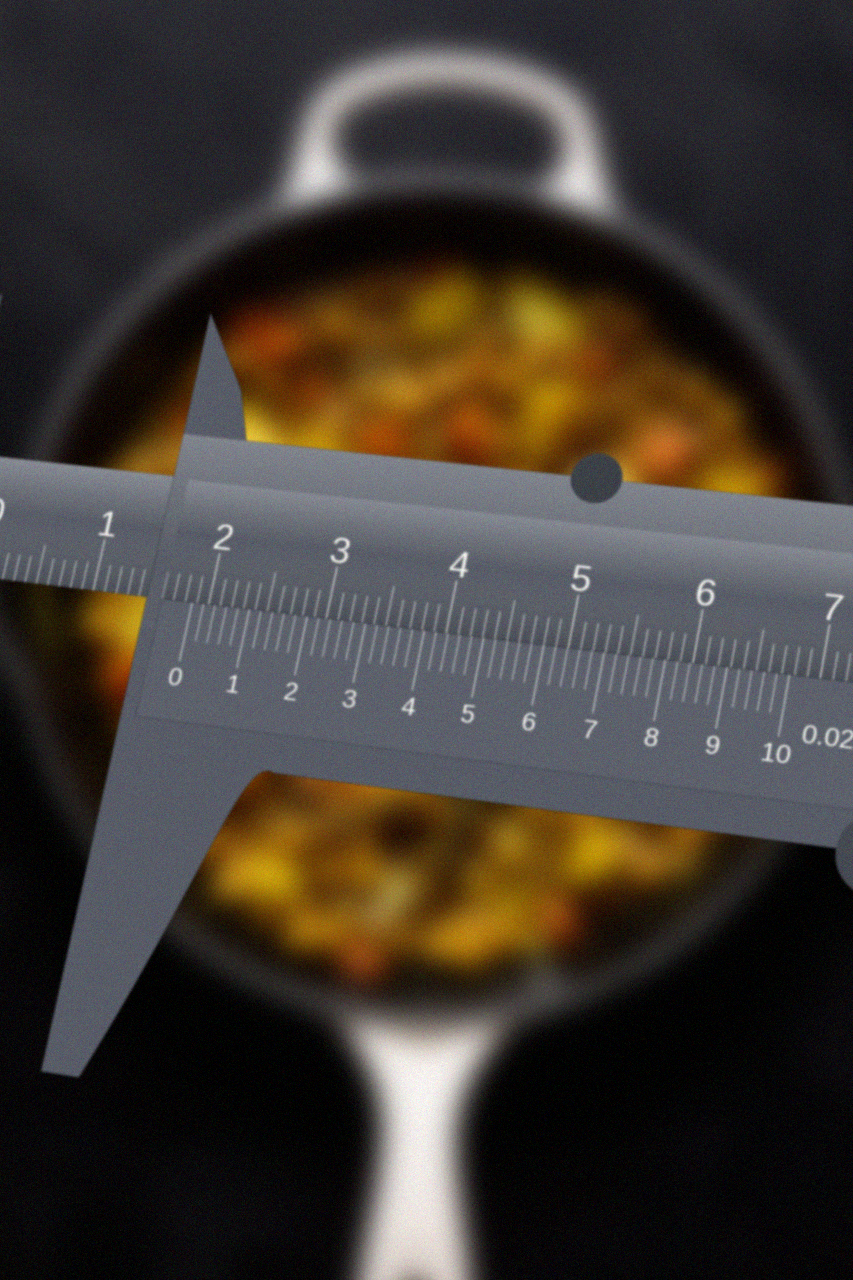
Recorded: 18.6 mm
